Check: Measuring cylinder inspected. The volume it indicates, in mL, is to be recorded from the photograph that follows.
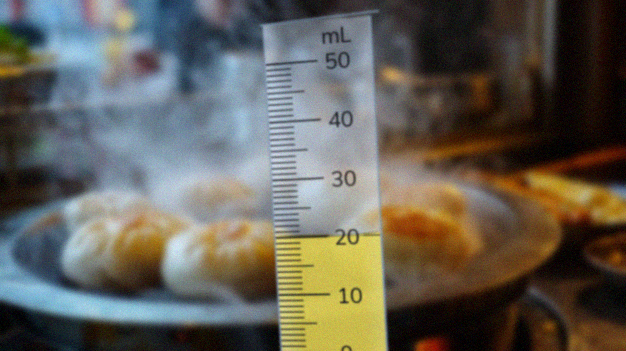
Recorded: 20 mL
